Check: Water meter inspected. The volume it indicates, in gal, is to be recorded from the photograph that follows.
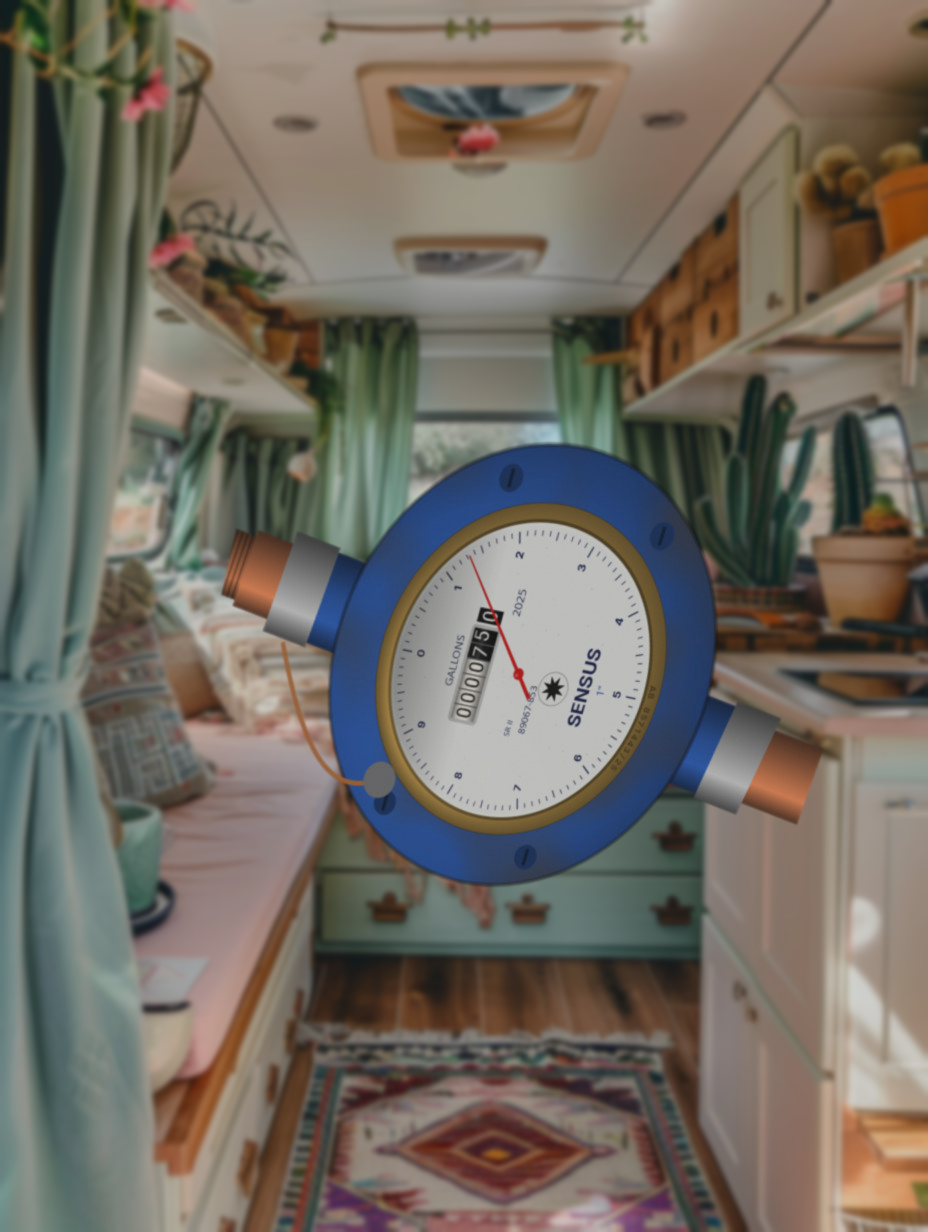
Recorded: 751.3 gal
